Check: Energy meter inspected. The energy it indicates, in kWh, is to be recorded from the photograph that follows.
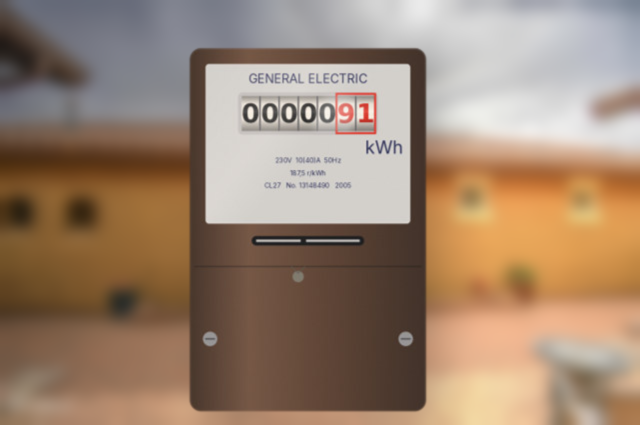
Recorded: 0.91 kWh
